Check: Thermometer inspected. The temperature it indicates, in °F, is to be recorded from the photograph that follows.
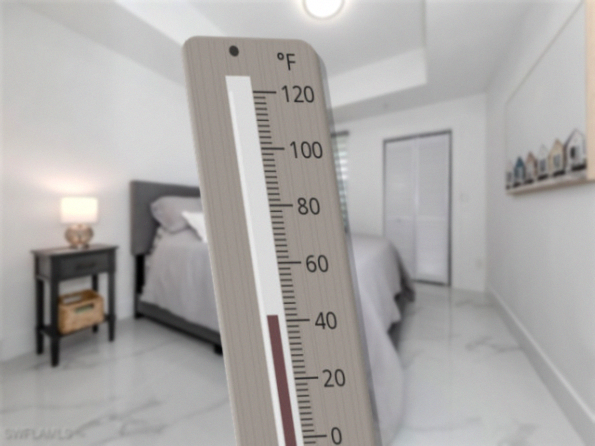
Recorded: 42 °F
